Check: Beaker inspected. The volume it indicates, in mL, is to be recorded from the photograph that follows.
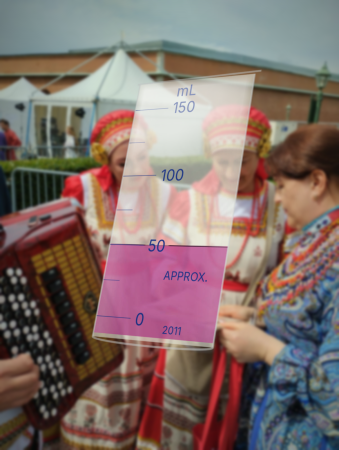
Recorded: 50 mL
